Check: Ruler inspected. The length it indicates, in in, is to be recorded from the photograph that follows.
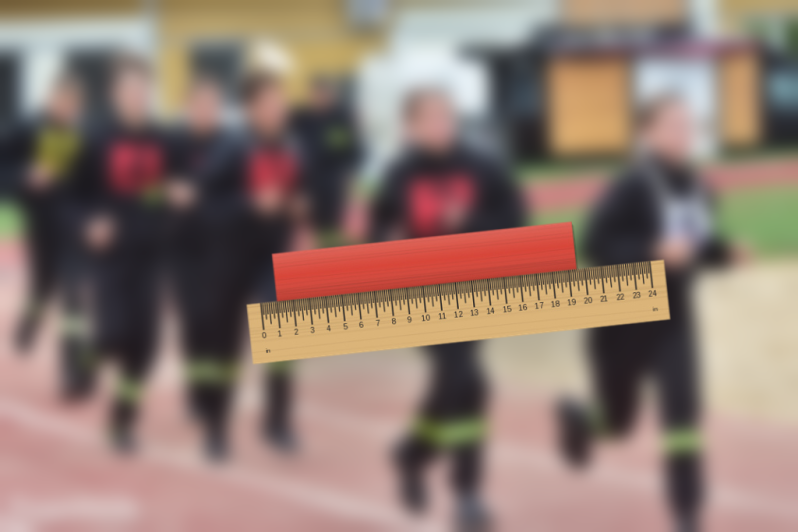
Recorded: 18.5 in
